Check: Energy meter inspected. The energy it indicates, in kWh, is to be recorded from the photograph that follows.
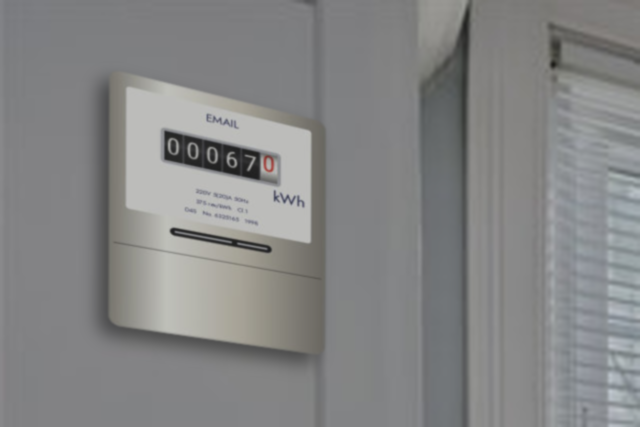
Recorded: 67.0 kWh
